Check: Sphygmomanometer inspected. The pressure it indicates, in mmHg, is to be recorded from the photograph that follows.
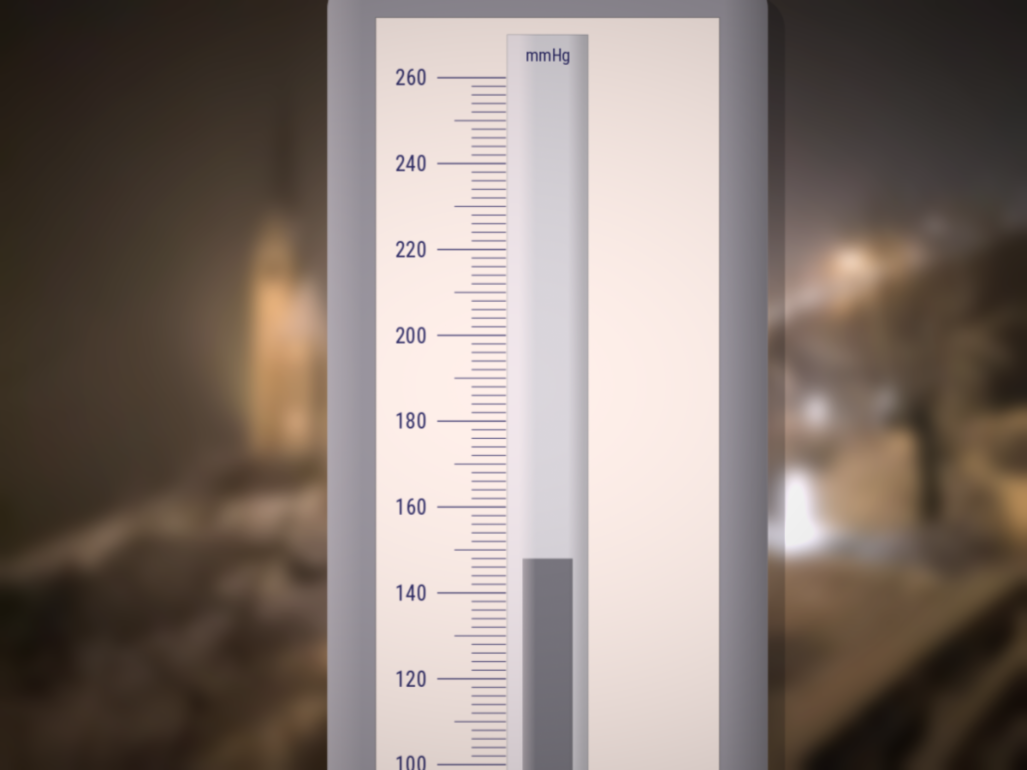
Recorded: 148 mmHg
